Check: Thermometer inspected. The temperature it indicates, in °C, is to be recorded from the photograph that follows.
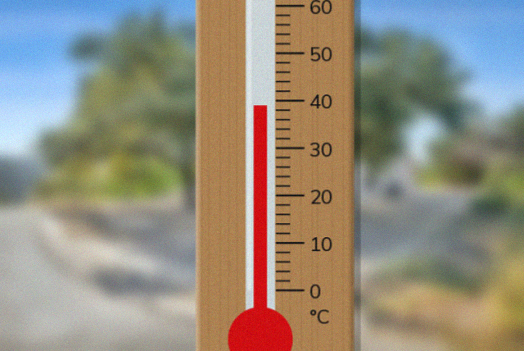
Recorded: 39 °C
